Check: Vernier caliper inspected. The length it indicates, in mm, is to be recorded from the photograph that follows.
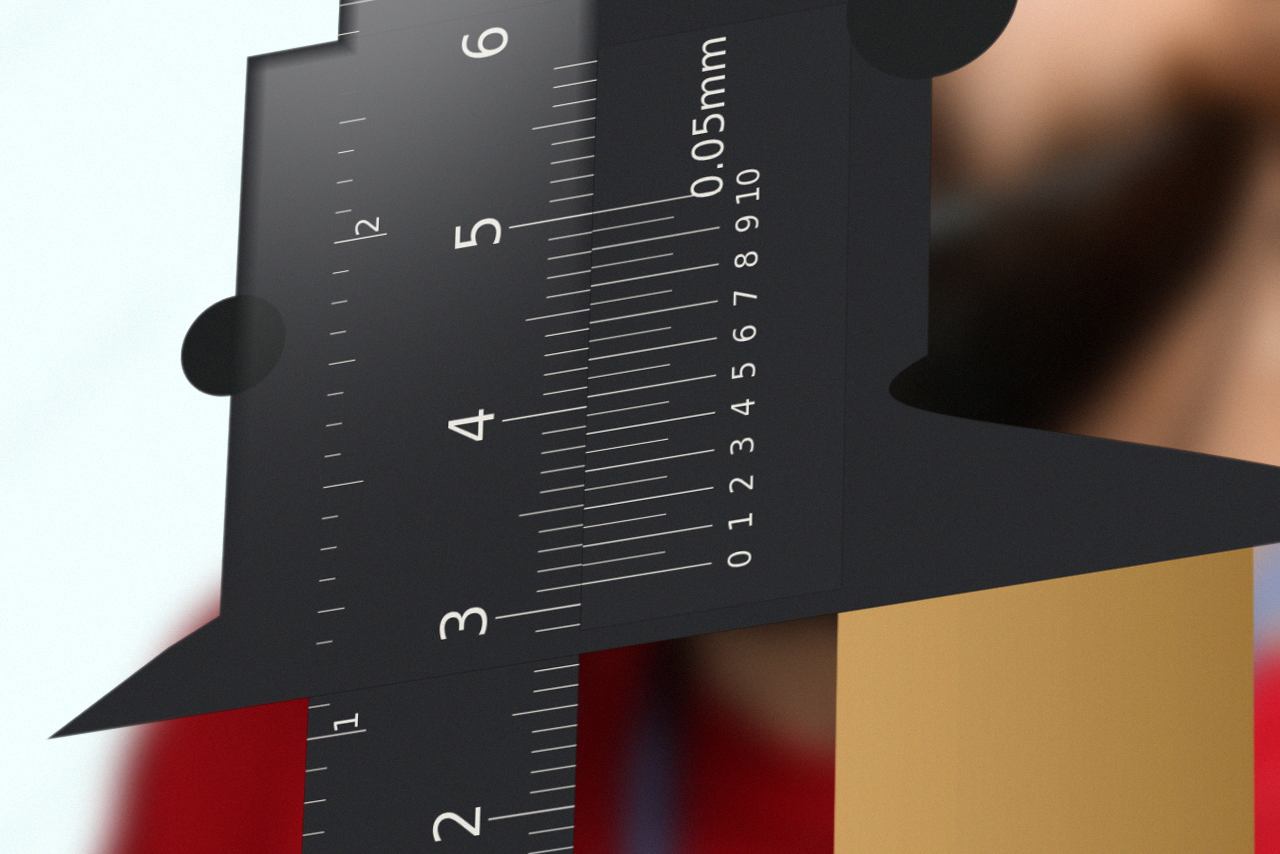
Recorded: 31.0 mm
